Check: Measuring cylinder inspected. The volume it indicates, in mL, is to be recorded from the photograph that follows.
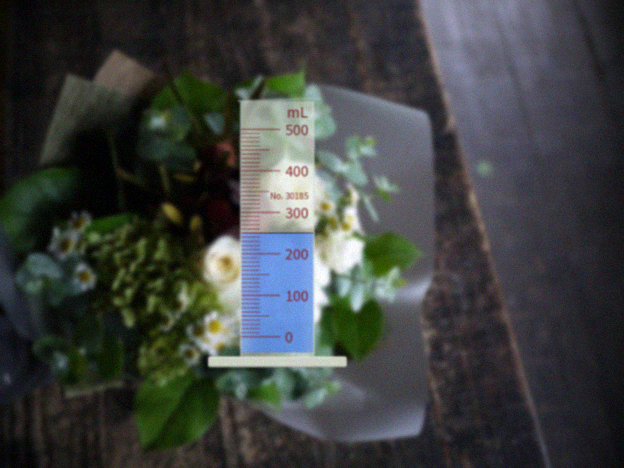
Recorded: 250 mL
